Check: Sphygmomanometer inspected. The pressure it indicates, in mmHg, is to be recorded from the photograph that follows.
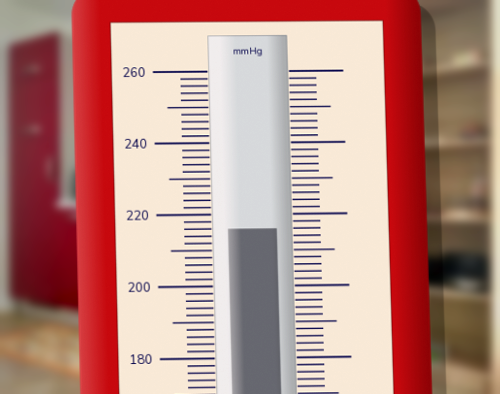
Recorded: 216 mmHg
